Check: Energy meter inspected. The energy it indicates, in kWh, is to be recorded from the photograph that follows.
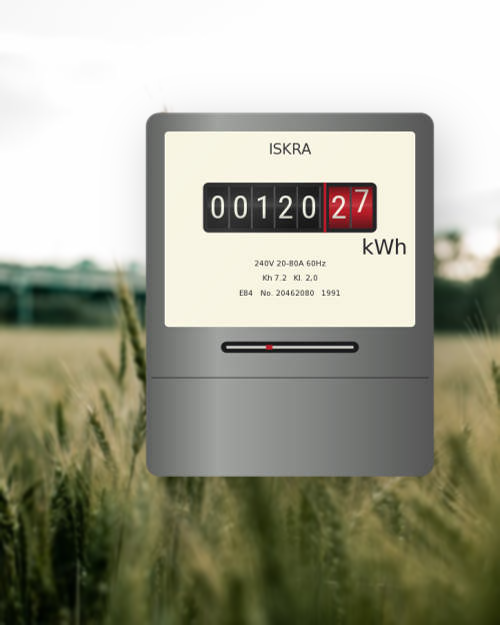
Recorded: 120.27 kWh
